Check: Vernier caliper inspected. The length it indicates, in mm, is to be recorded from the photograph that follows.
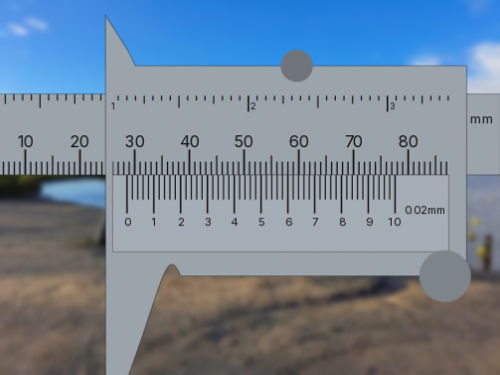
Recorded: 28.6 mm
